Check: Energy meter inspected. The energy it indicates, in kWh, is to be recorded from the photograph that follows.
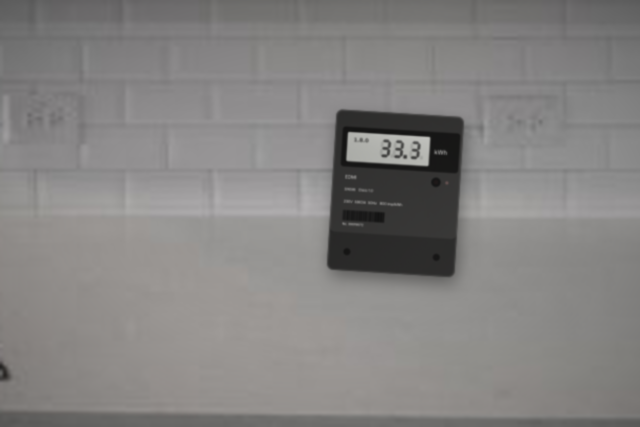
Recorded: 33.3 kWh
